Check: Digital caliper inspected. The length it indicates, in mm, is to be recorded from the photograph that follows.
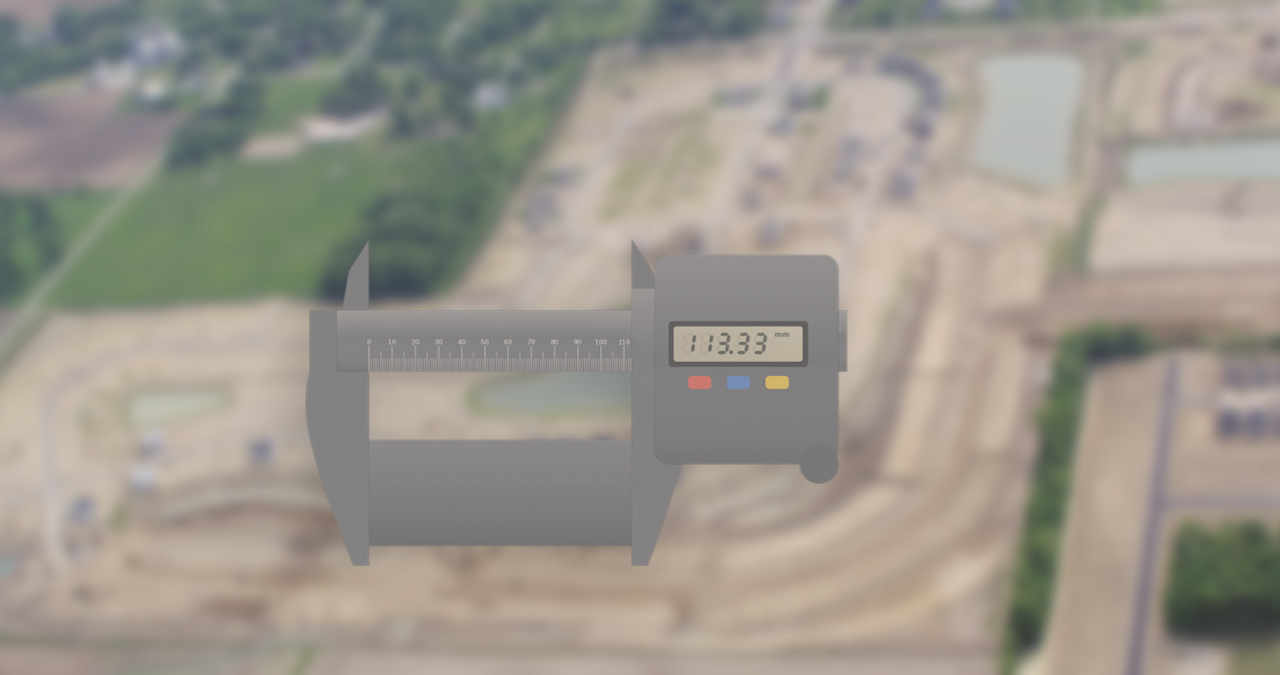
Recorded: 113.33 mm
